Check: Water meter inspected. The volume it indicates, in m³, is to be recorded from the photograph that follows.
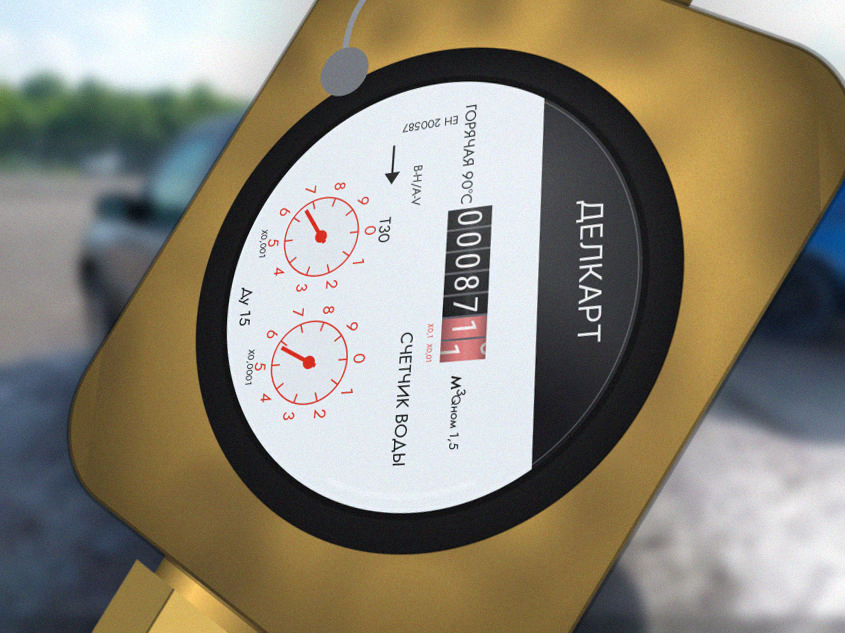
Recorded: 87.1065 m³
